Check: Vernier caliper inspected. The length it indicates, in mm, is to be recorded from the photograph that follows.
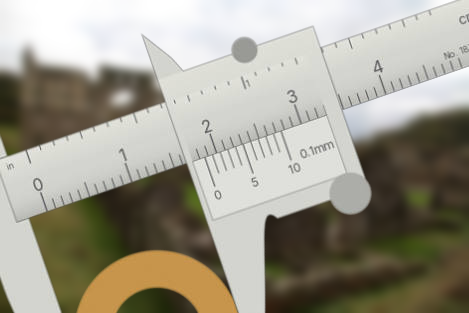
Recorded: 18.6 mm
